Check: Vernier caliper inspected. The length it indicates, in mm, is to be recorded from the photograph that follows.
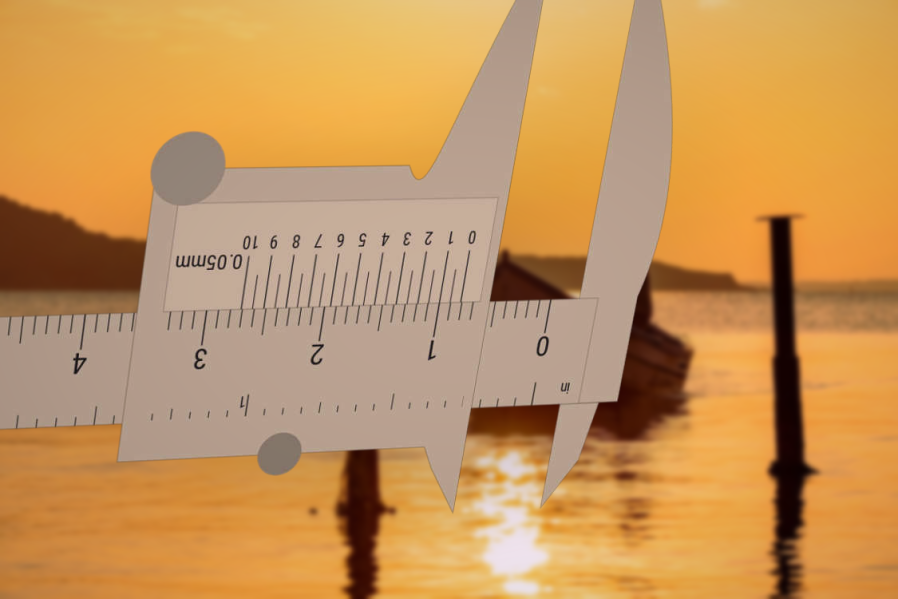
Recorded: 8.1 mm
